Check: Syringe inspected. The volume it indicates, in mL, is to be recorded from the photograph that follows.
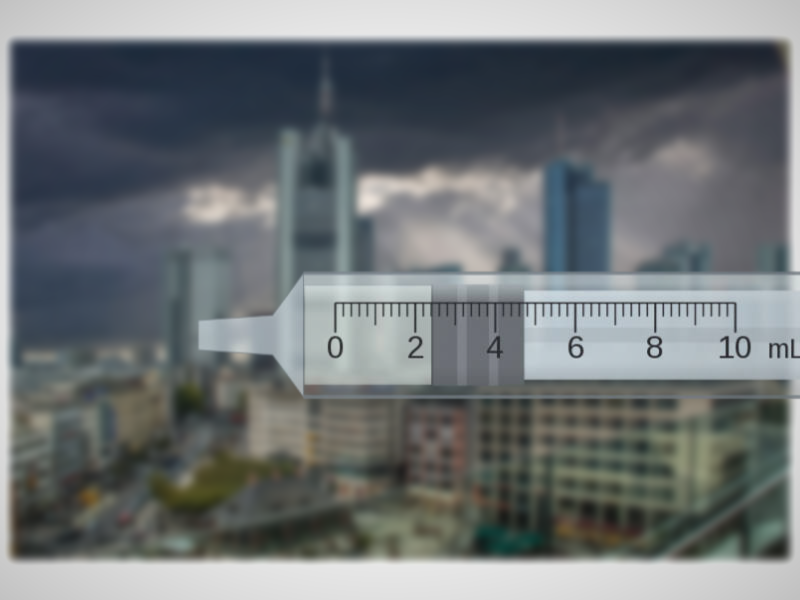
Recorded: 2.4 mL
